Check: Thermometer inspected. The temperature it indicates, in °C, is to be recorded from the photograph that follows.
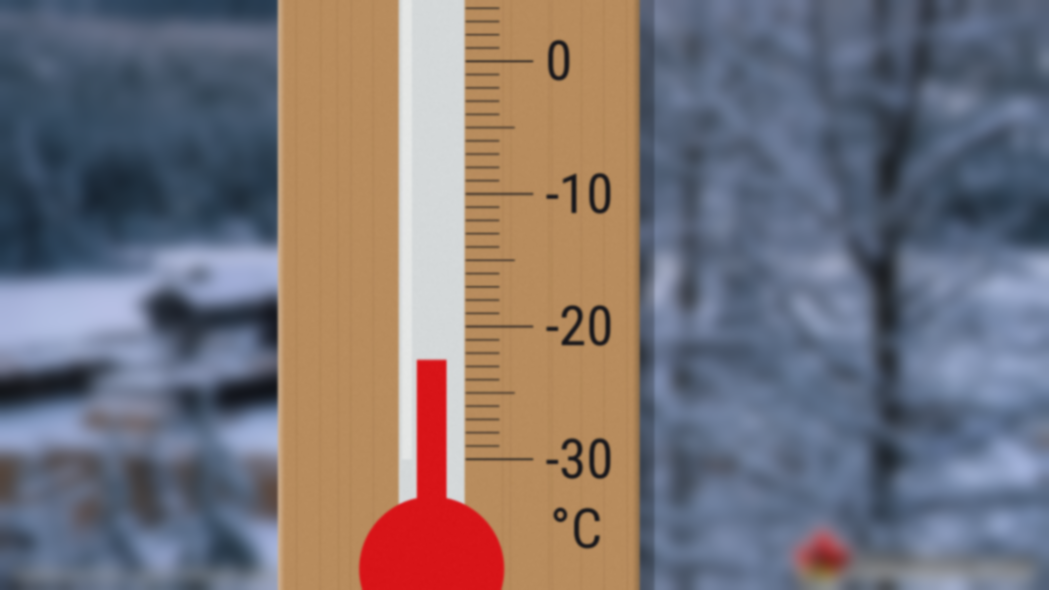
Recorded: -22.5 °C
